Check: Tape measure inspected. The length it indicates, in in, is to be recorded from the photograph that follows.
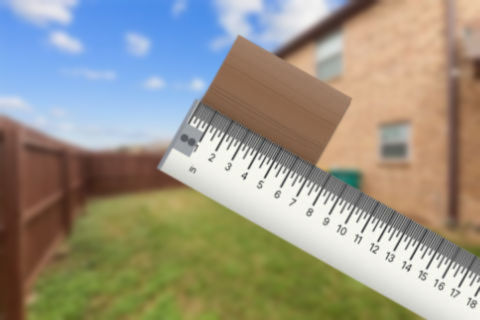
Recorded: 7 in
